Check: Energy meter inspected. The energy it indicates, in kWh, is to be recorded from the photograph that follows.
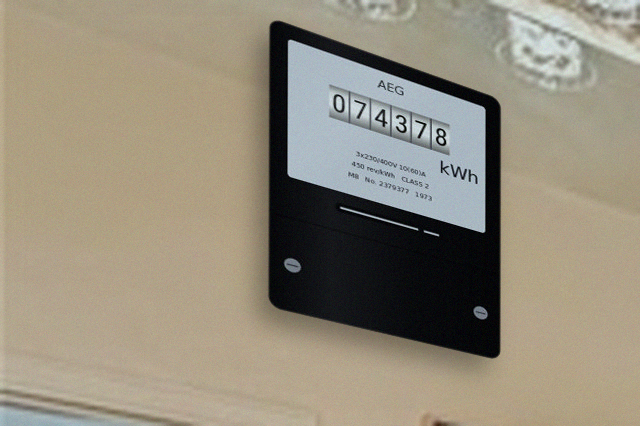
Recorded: 74378 kWh
